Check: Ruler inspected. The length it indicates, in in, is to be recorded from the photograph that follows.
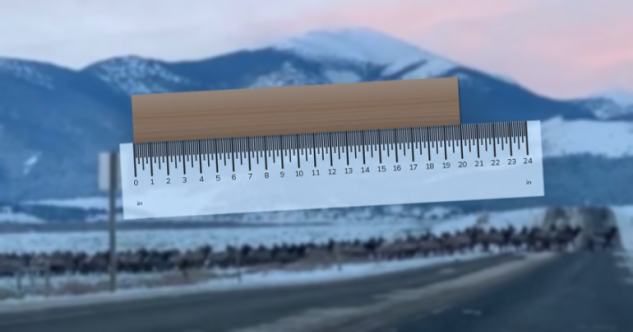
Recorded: 20 in
